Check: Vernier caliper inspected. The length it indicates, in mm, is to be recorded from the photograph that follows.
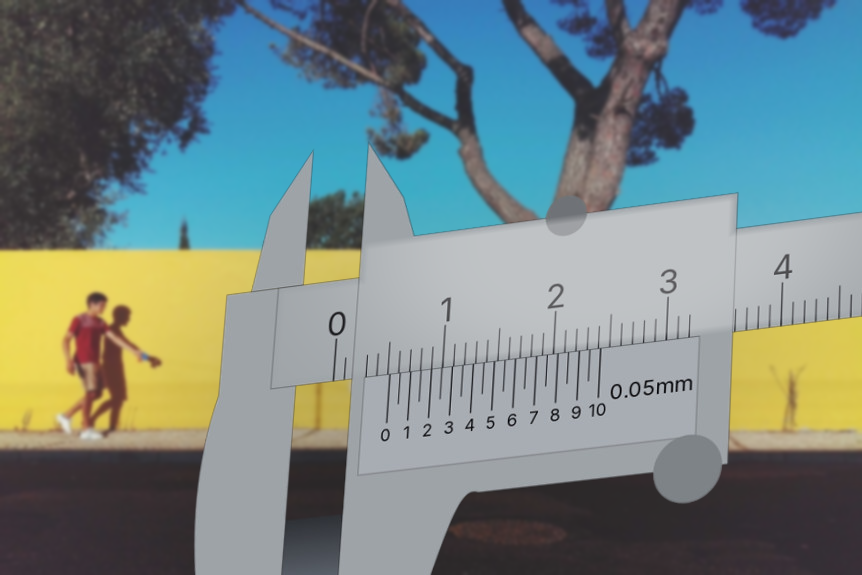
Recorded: 5.2 mm
